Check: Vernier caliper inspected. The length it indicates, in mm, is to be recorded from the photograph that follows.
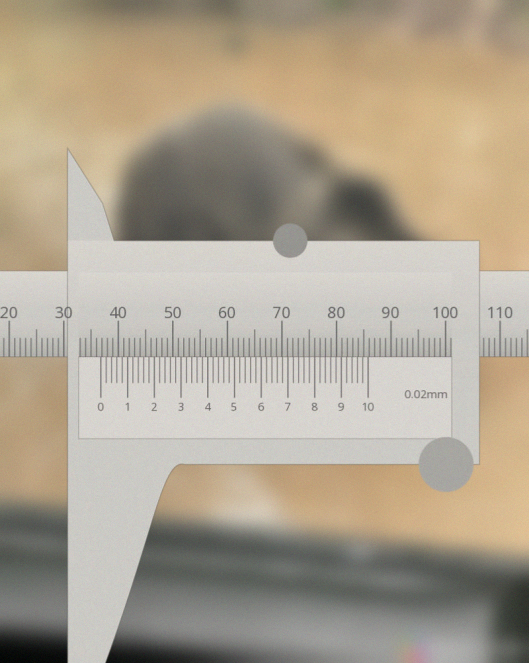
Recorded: 36.8 mm
